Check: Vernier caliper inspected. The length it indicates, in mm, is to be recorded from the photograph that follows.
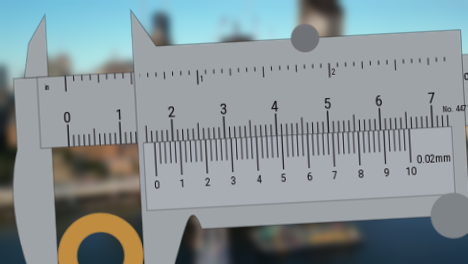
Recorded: 16.5 mm
